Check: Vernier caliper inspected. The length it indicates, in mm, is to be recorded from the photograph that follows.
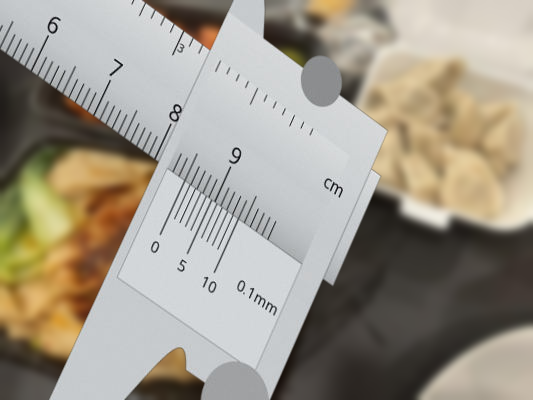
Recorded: 85.0 mm
